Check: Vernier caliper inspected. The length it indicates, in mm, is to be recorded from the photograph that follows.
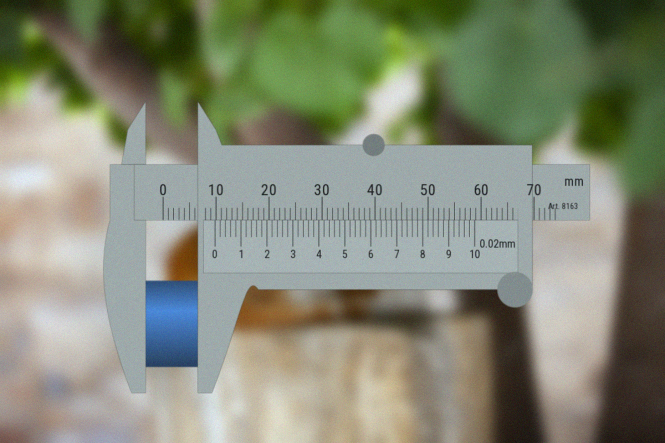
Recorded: 9.8 mm
